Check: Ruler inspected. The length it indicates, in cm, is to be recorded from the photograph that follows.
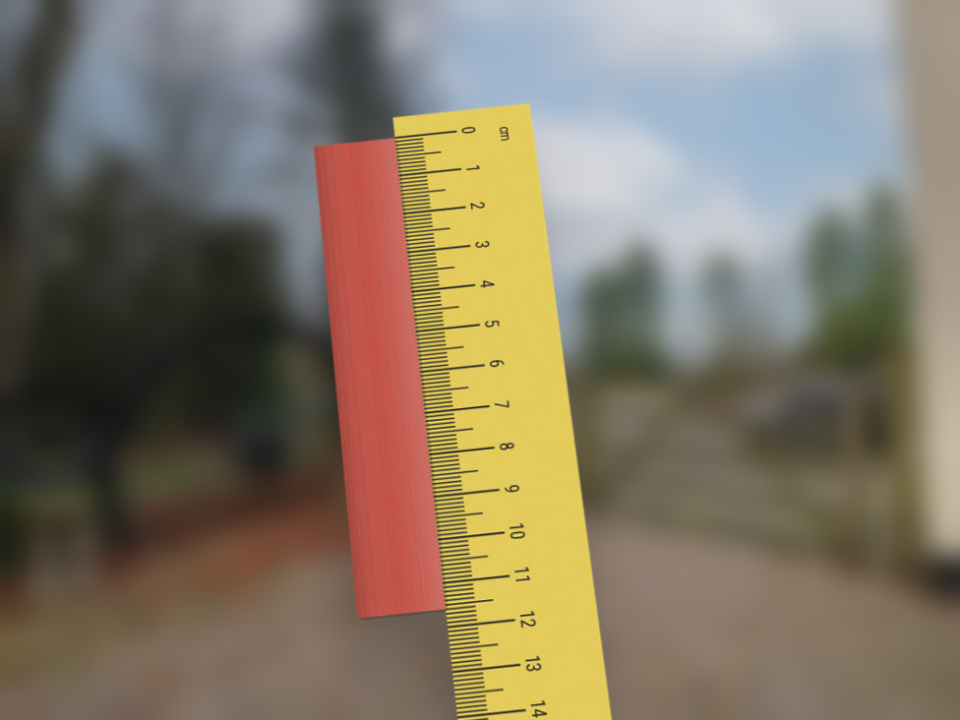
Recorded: 11.6 cm
